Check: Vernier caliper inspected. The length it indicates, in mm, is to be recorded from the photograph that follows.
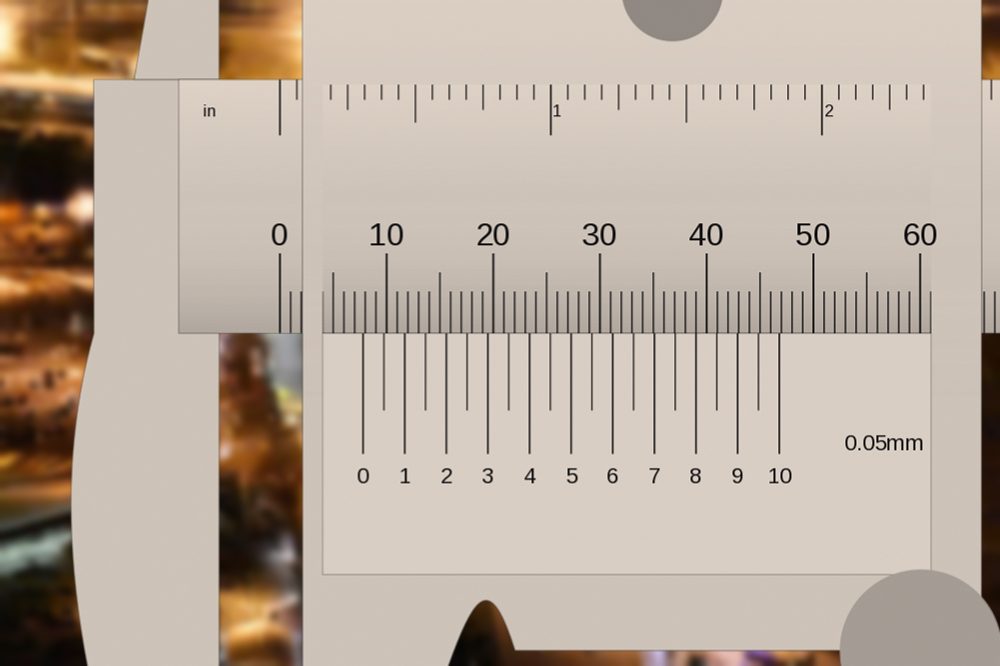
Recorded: 7.8 mm
